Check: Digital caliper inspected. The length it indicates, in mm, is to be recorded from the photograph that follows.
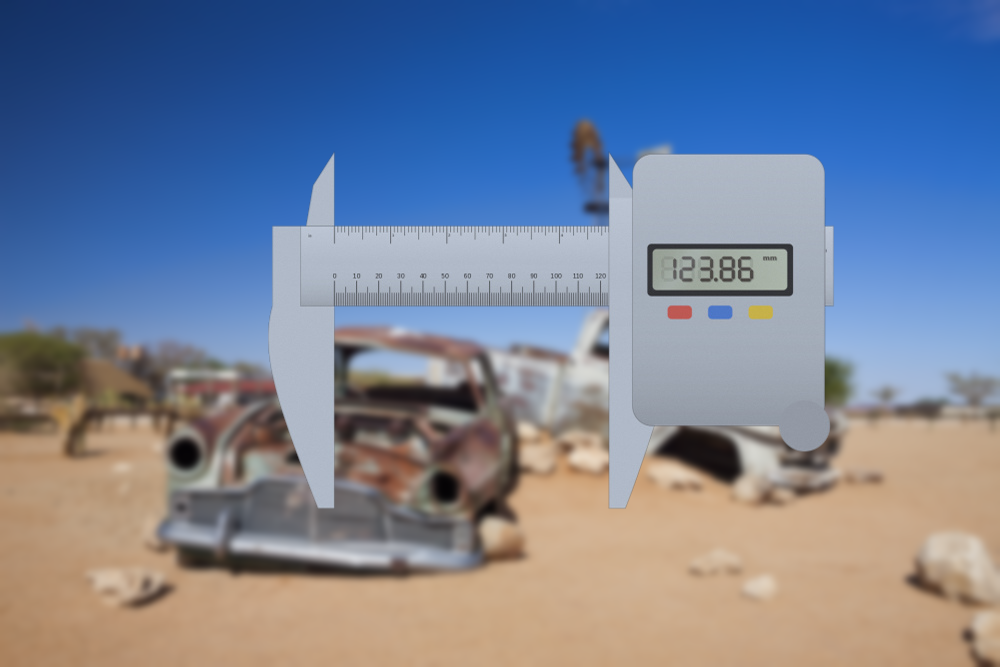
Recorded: 123.86 mm
